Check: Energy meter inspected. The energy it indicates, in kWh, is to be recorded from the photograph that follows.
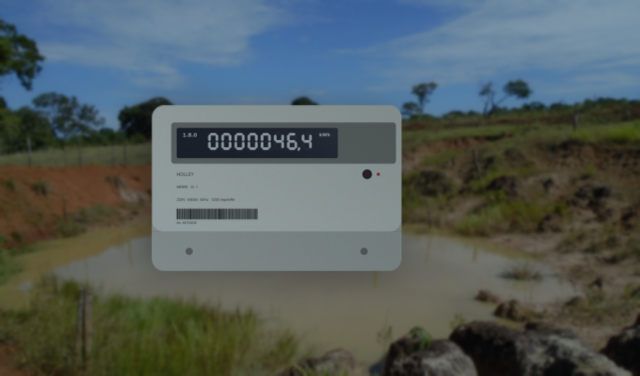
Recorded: 46.4 kWh
